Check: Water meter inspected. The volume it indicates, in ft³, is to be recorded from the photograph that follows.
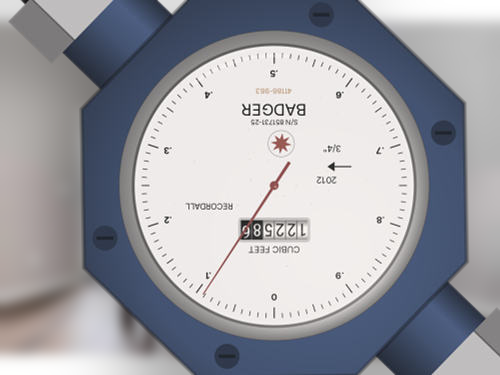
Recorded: 122586.09 ft³
